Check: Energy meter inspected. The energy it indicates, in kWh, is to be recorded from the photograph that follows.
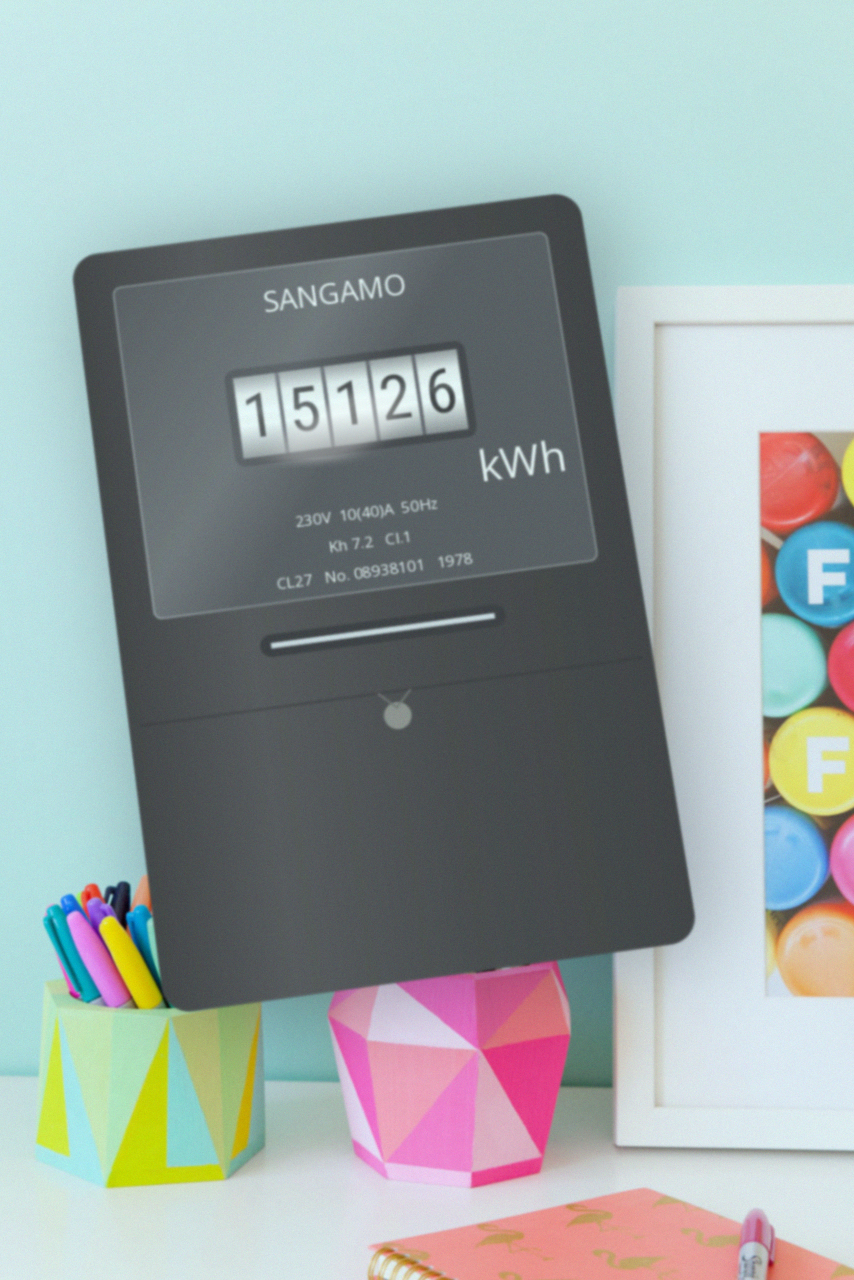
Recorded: 15126 kWh
